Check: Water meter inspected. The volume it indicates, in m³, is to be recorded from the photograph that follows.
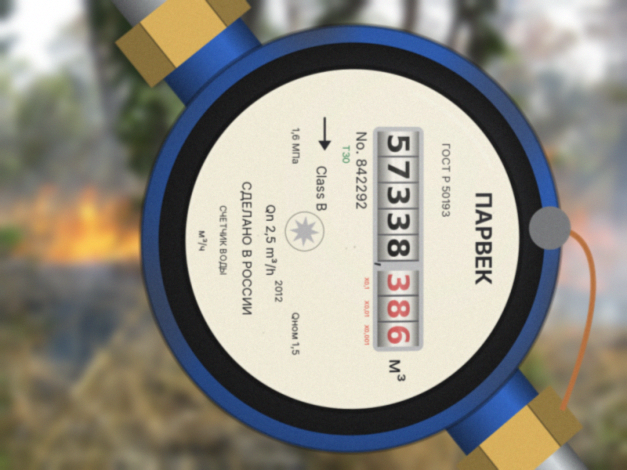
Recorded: 57338.386 m³
